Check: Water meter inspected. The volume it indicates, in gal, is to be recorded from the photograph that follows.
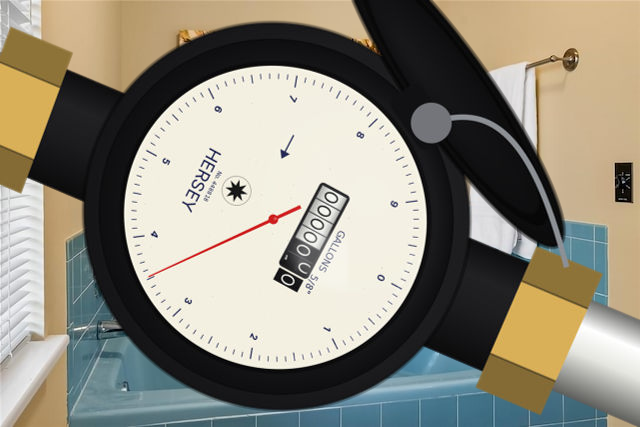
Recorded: 3.5 gal
